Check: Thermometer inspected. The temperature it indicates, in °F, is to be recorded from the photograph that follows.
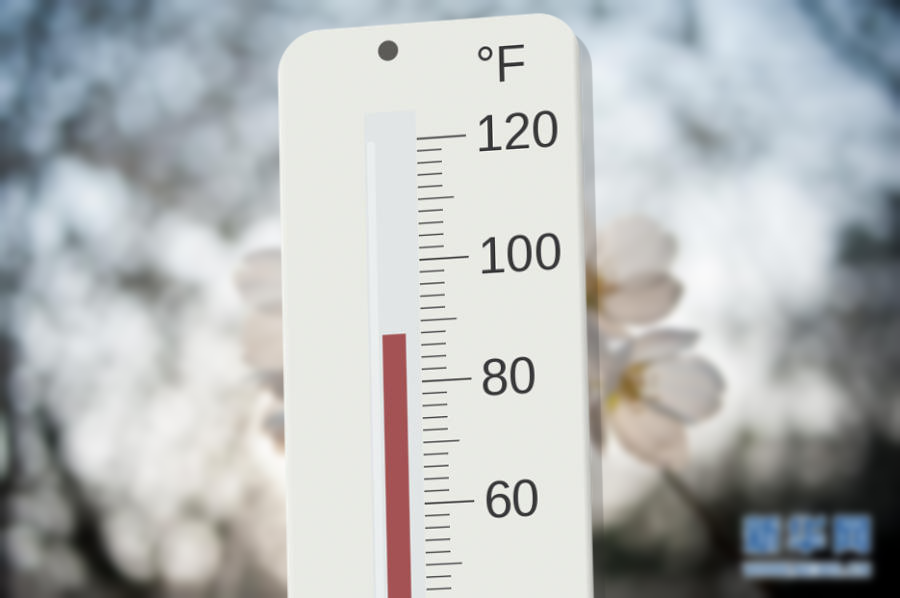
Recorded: 88 °F
